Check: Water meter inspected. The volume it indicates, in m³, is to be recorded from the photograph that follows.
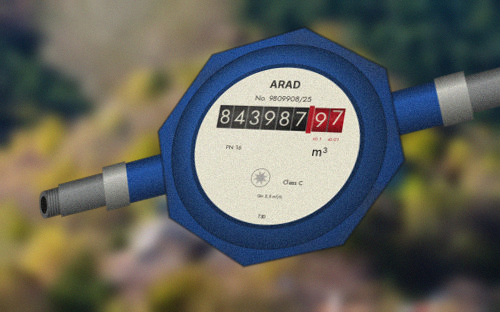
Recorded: 843987.97 m³
